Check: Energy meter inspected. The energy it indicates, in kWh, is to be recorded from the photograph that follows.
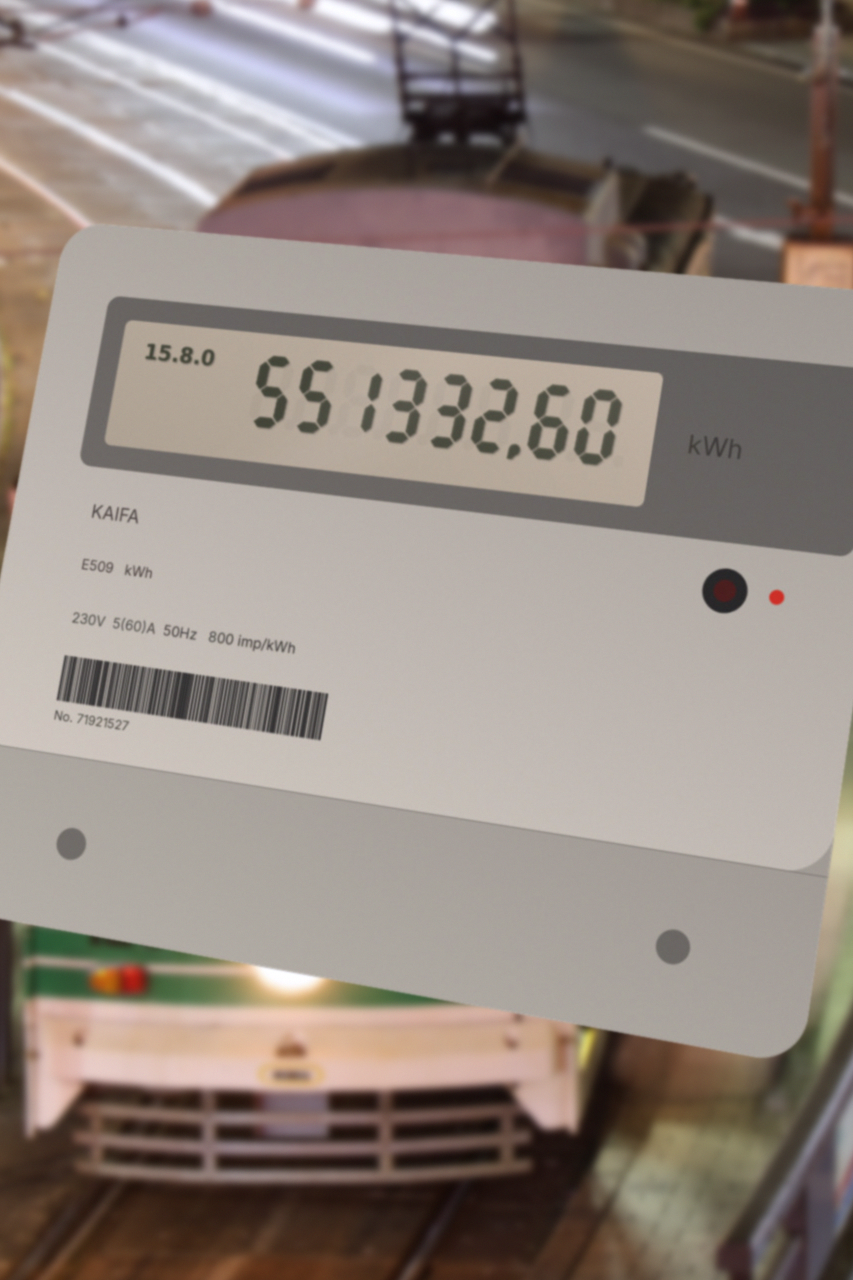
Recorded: 551332.60 kWh
